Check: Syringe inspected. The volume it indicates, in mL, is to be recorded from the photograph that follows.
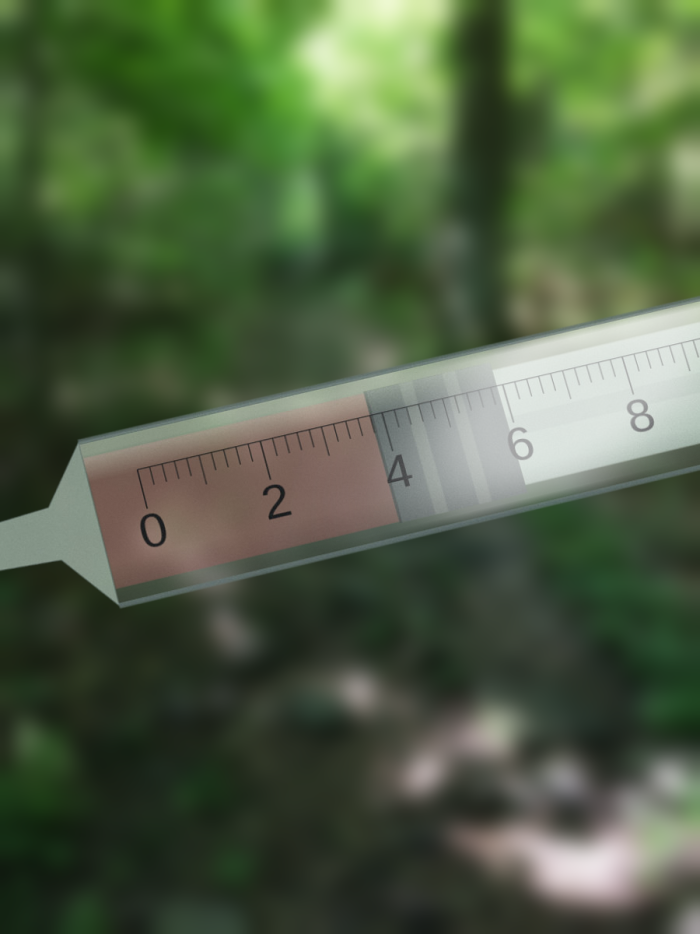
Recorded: 3.8 mL
